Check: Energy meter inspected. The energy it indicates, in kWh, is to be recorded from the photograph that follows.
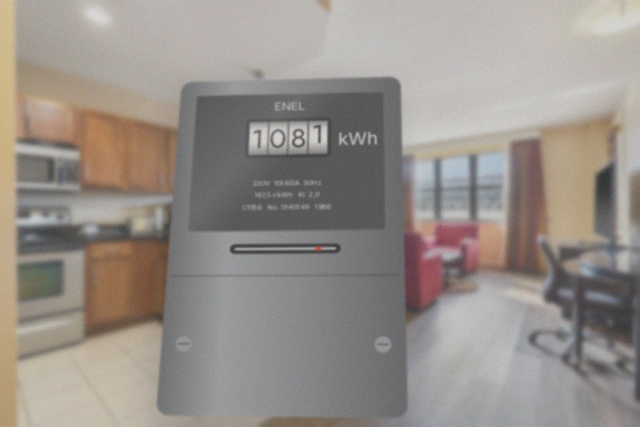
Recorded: 1081 kWh
